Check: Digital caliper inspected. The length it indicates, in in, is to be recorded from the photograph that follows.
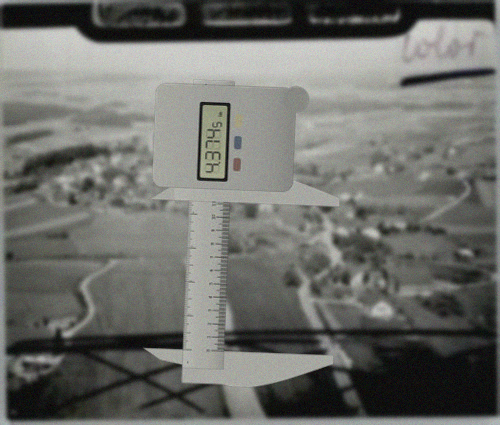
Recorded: 4.3745 in
